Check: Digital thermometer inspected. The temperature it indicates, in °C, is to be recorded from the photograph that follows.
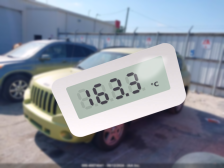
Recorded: 163.3 °C
